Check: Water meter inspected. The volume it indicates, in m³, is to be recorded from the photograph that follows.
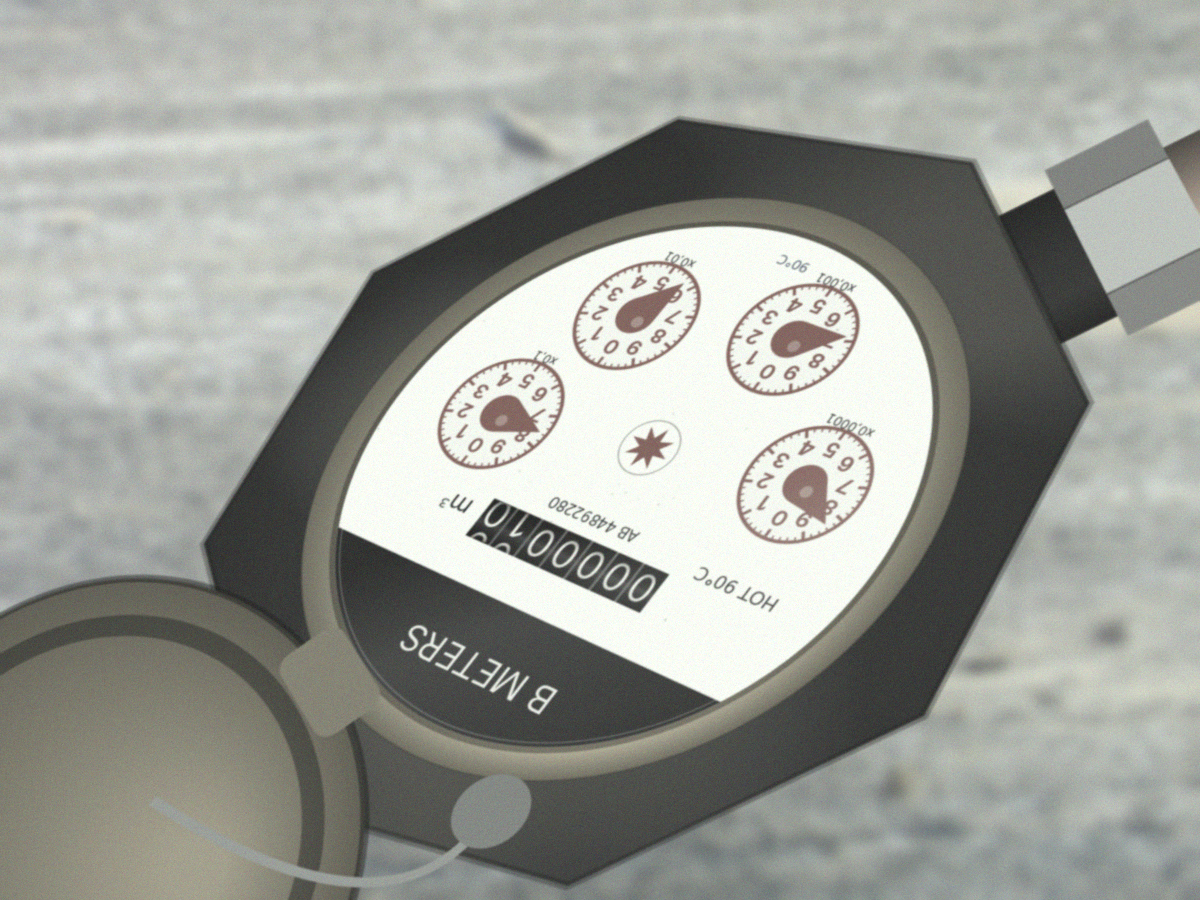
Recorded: 9.7568 m³
